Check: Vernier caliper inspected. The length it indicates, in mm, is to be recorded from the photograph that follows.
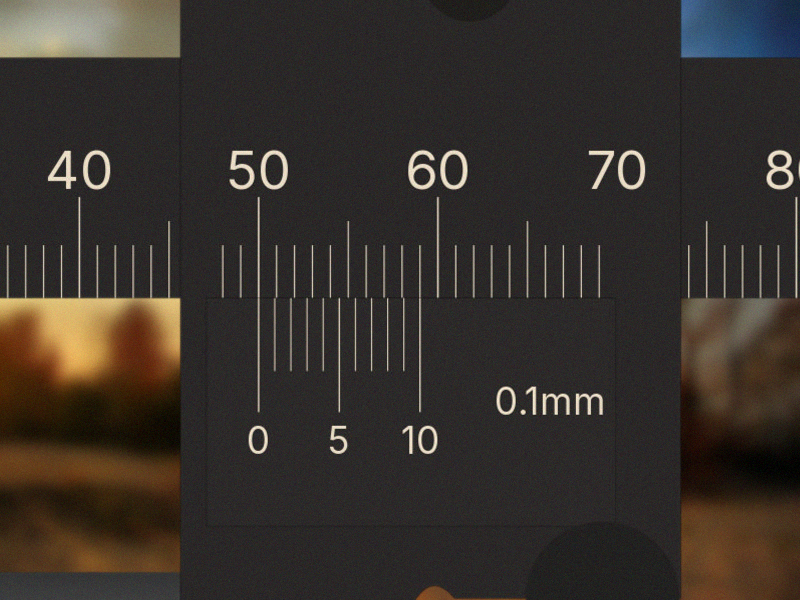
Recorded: 50.0 mm
